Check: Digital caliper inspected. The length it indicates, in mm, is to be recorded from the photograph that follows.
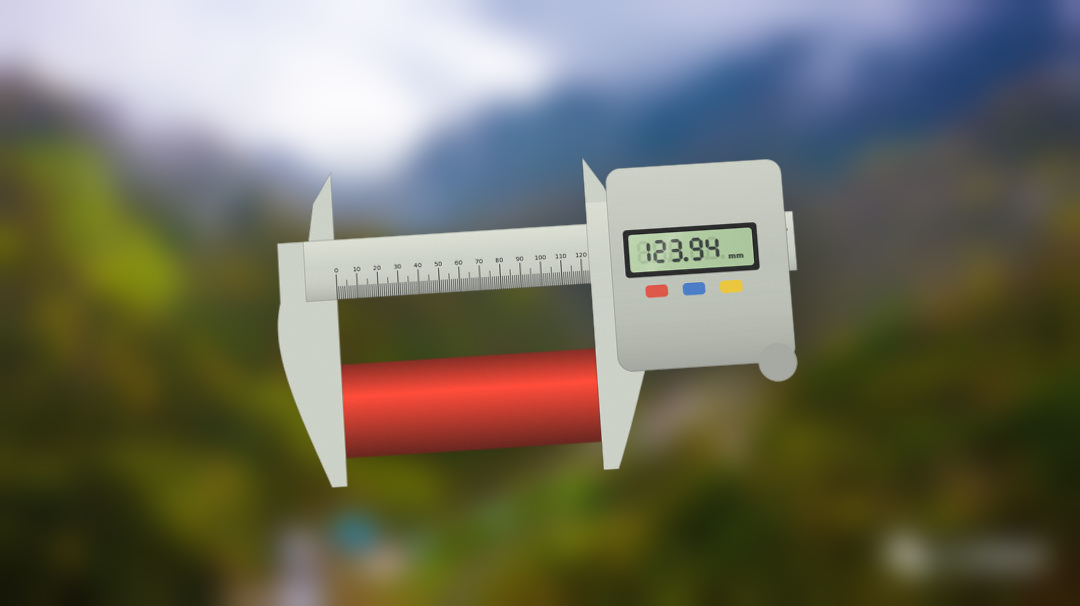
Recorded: 123.94 mm
